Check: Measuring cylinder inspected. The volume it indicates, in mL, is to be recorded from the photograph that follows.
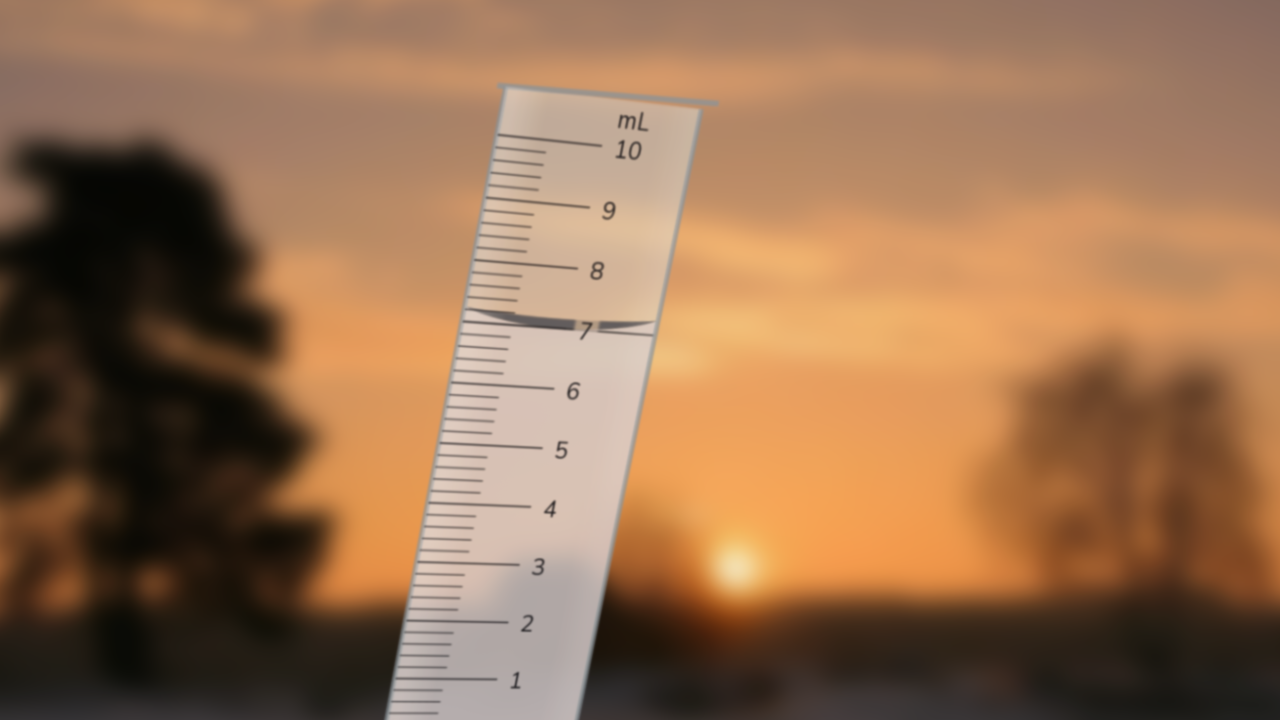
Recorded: 7 mL
